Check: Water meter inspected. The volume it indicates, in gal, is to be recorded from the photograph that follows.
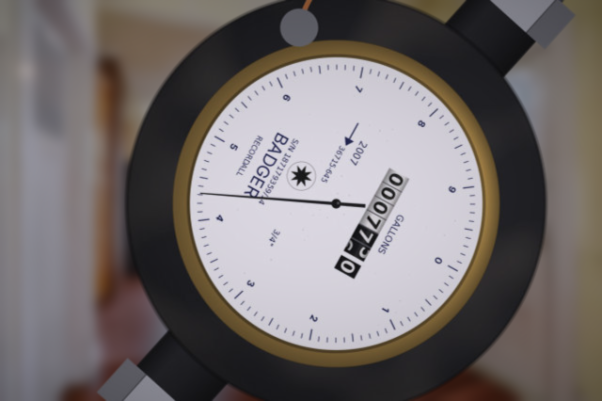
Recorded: 7754.3 gal
